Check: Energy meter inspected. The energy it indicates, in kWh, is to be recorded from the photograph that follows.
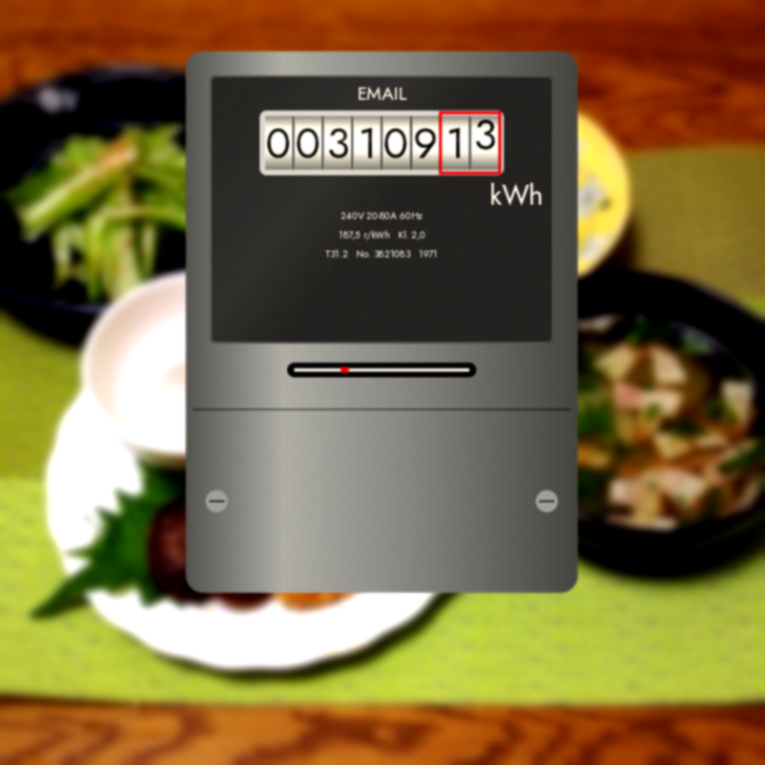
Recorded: 3109.13 kWh
